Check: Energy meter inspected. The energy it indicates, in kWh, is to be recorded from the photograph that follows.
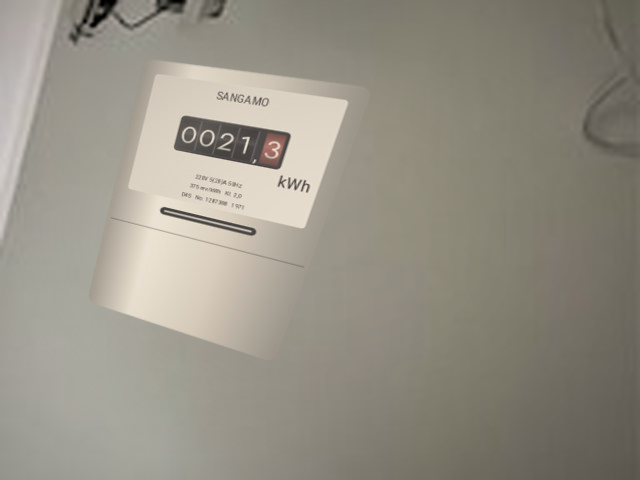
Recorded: 21.3 kWh
